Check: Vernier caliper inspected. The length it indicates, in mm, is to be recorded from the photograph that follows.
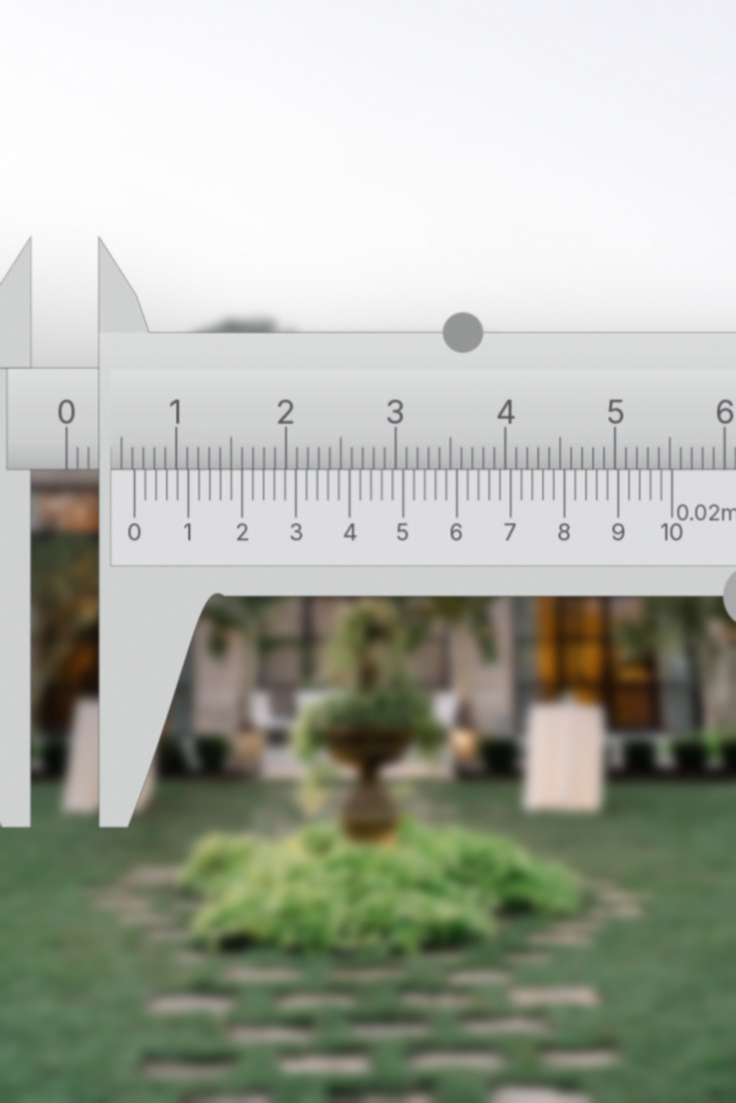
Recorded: 6.2 mm
